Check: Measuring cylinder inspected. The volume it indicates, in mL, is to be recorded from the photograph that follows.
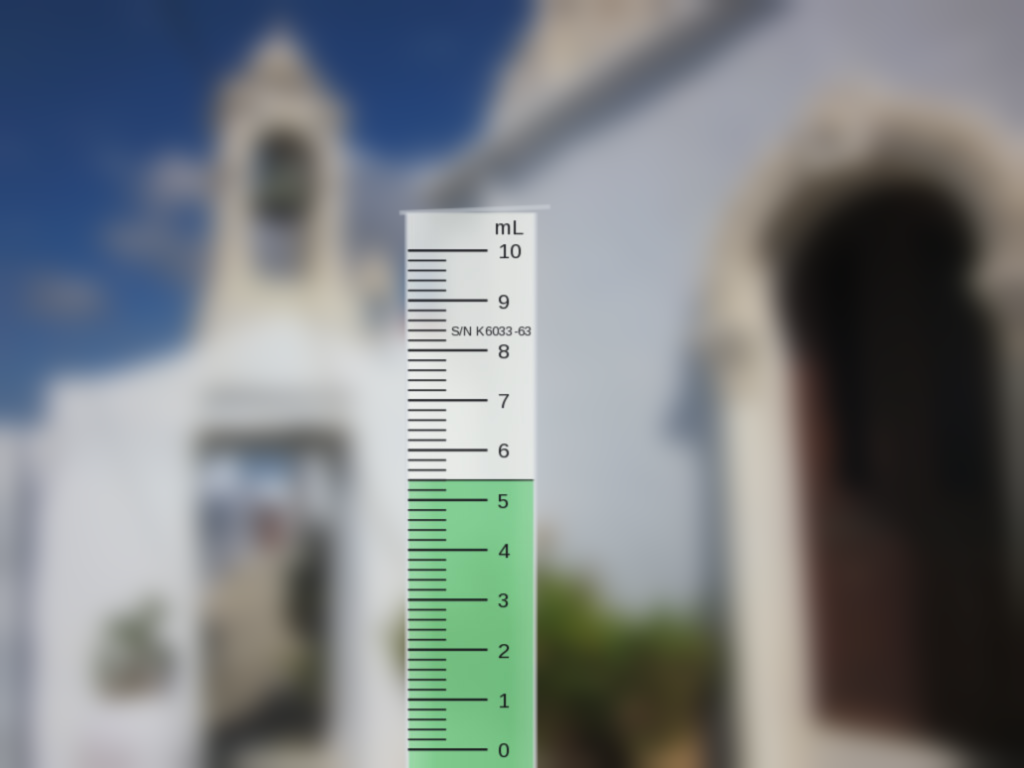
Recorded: 5.4 mL
